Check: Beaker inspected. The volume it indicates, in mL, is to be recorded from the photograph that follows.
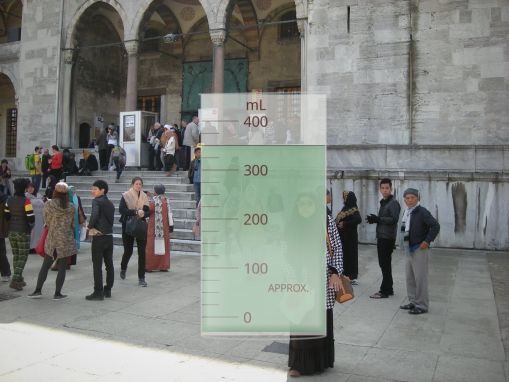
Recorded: 350 mL
